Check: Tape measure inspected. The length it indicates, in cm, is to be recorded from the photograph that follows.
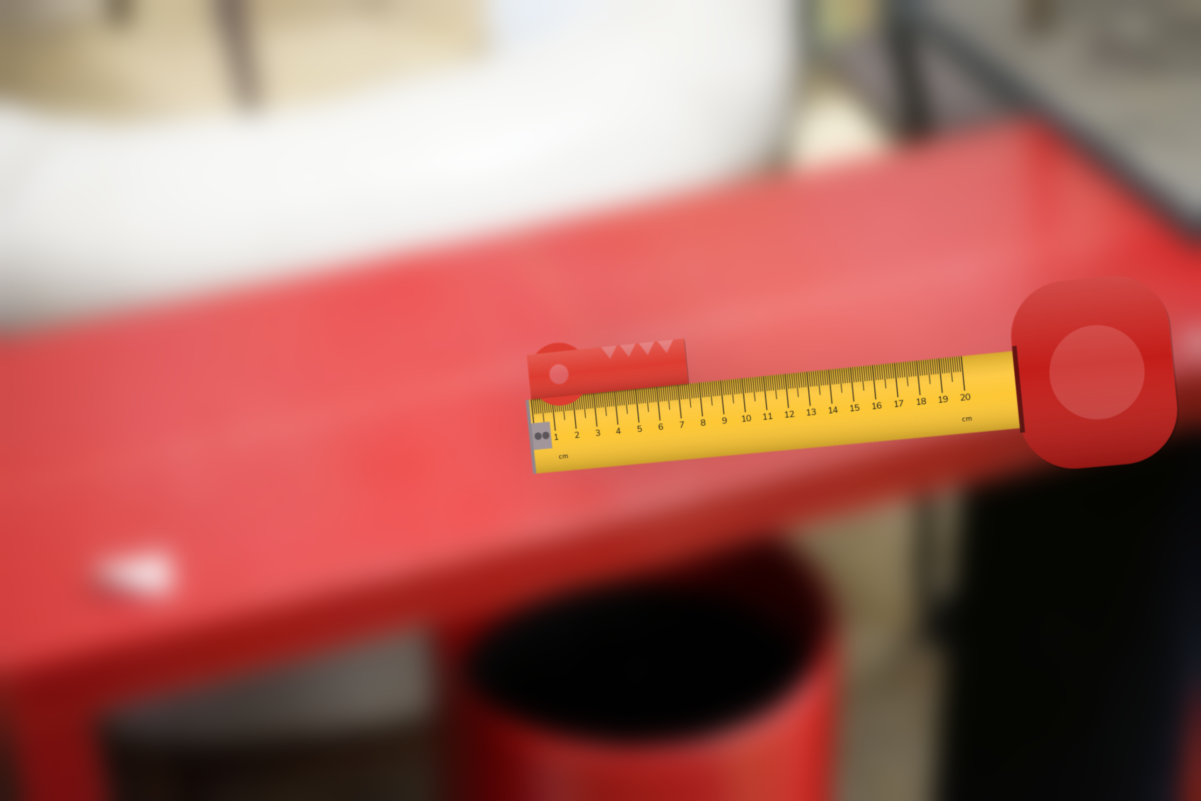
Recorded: 7.5 cm
